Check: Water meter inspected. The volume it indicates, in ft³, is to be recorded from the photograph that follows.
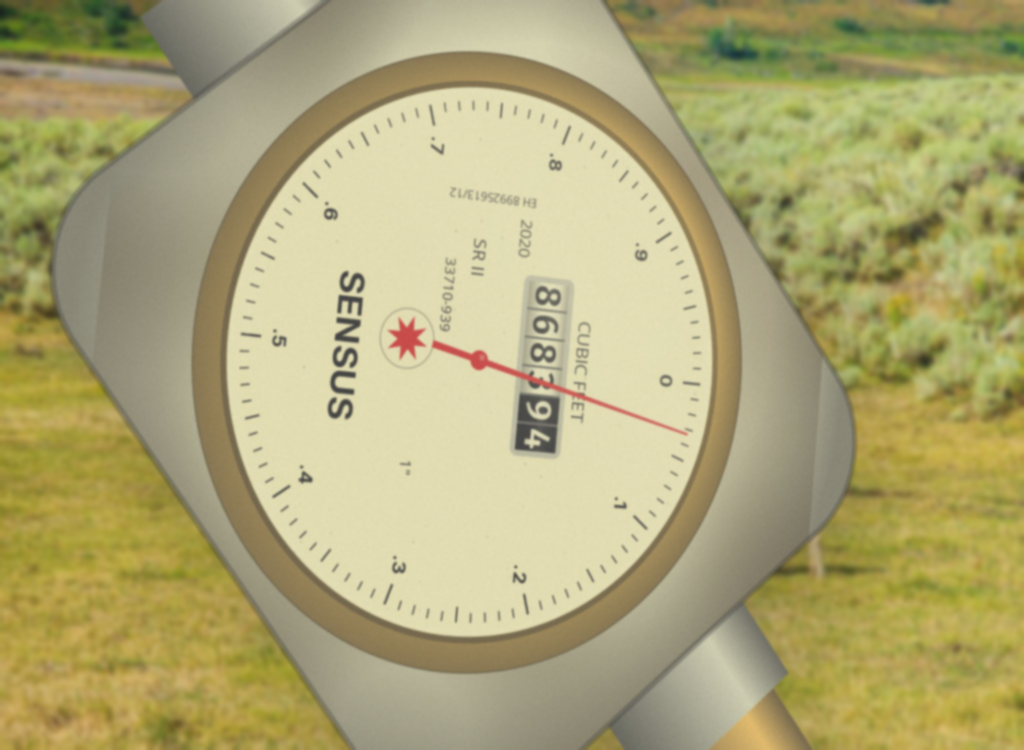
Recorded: 868394.03 ft³
